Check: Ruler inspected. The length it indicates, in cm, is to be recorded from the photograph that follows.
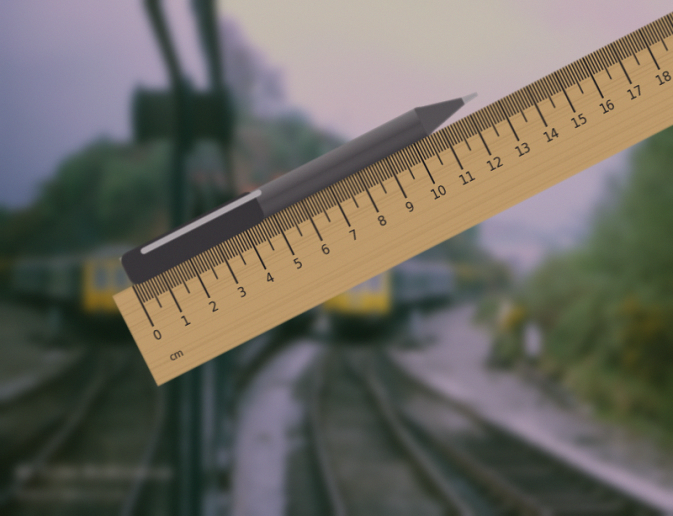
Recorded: 12.5 cm
